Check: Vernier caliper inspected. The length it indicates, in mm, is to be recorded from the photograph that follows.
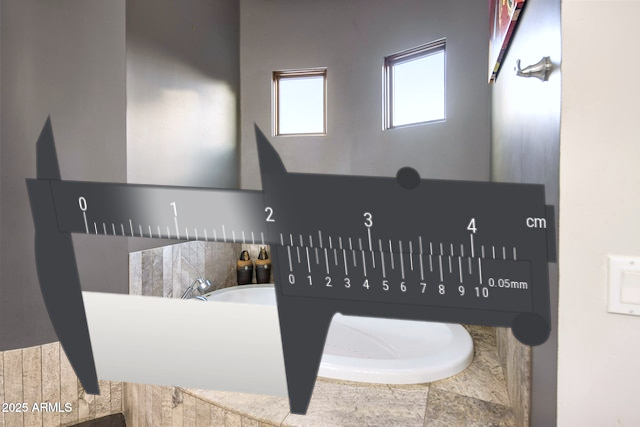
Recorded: 21.6 mm
